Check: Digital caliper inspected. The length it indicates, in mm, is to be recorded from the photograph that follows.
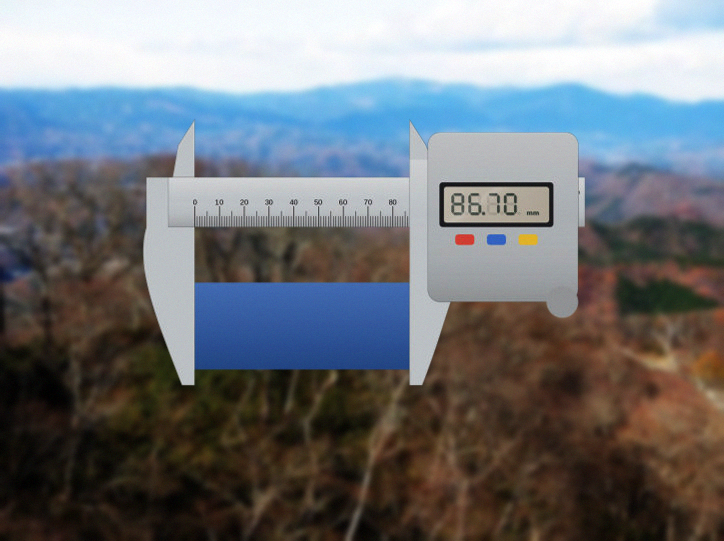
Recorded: 86.70 mm
